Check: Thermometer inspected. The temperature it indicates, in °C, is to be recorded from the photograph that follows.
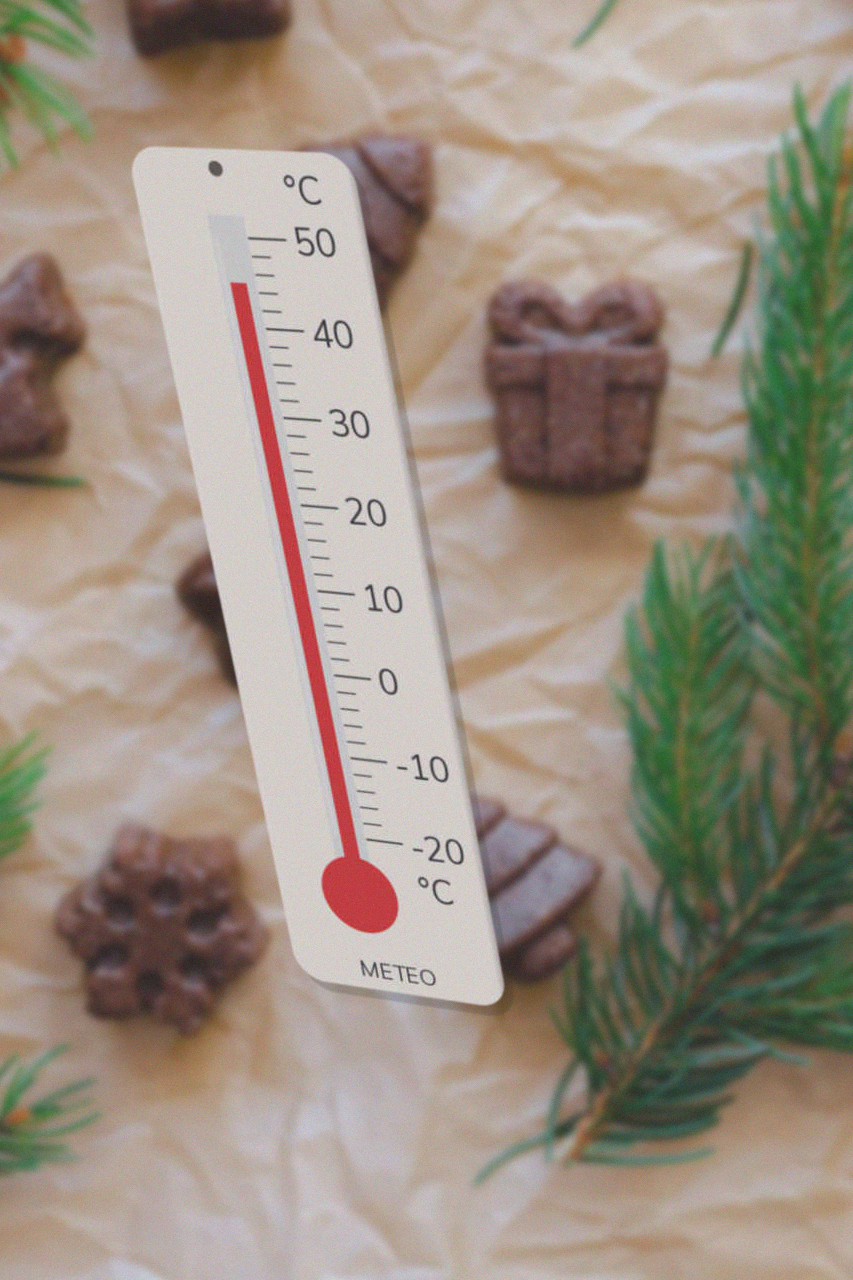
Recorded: 45 °C
